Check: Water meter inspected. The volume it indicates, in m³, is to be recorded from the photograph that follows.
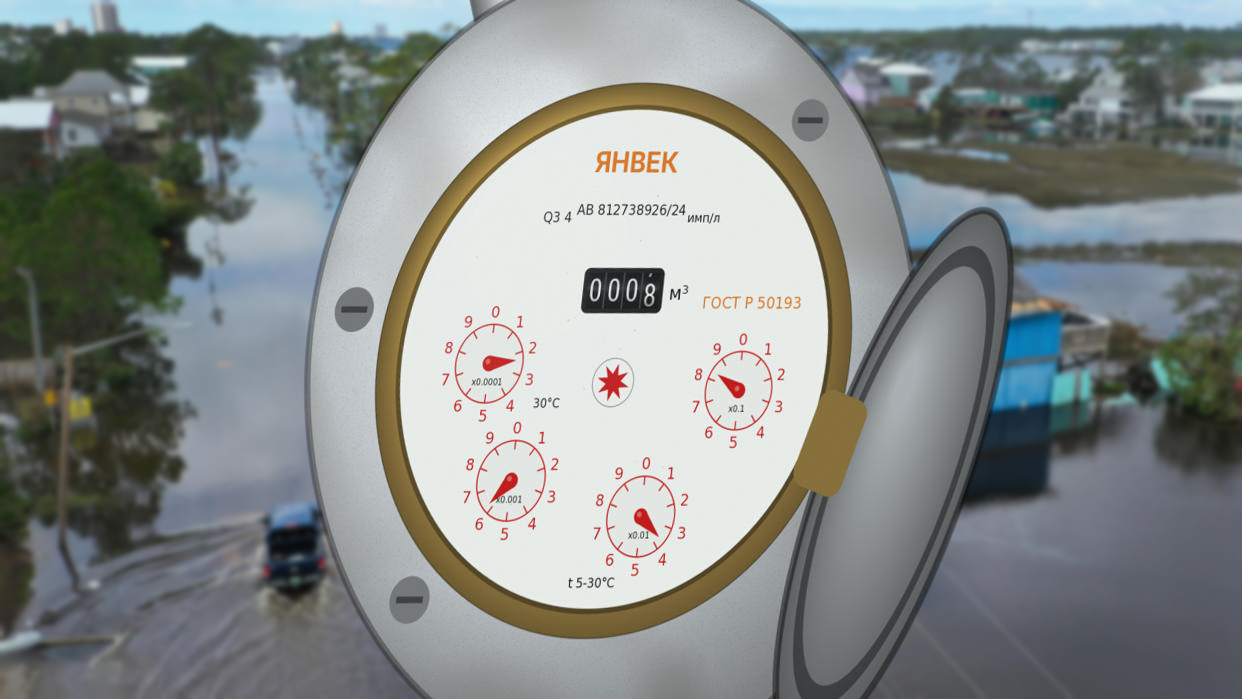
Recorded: 7.8362 m³
